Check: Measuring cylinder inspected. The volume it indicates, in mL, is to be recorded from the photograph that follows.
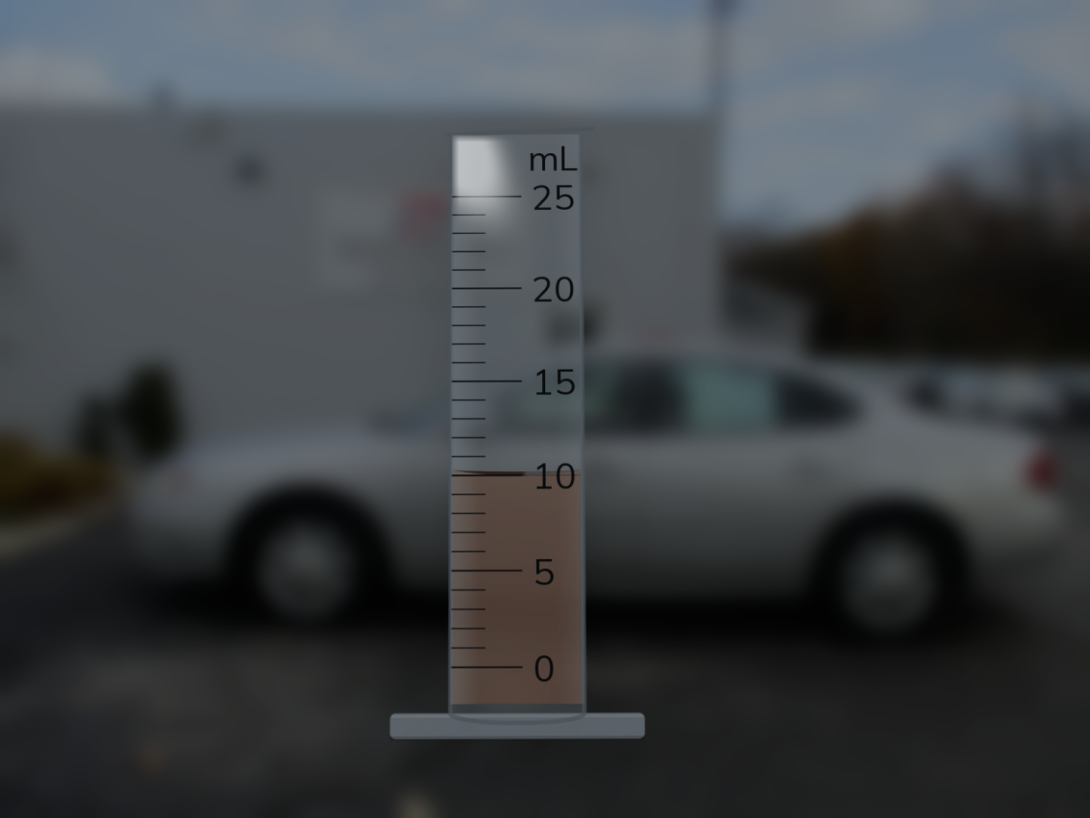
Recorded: 10 mL
